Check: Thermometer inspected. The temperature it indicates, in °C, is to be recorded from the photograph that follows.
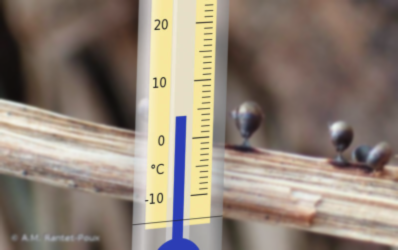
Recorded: 4 °C
